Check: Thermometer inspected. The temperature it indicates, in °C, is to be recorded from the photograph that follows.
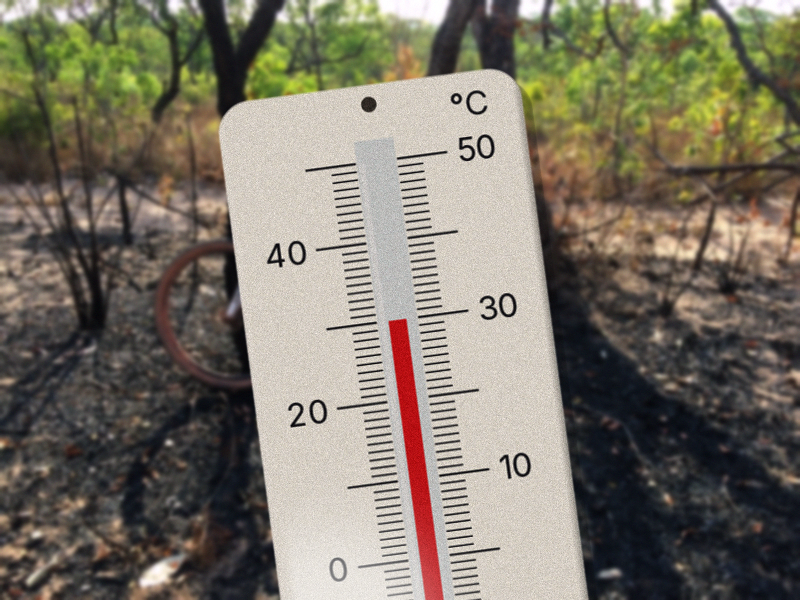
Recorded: 30 °C
